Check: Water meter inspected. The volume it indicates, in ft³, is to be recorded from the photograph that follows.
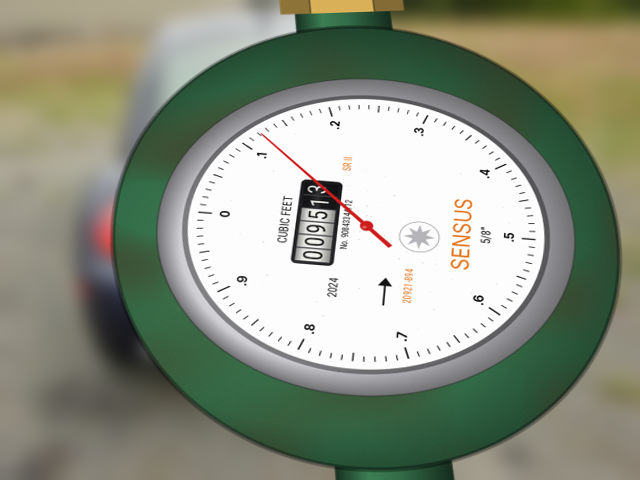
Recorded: 9513.12 ft³
